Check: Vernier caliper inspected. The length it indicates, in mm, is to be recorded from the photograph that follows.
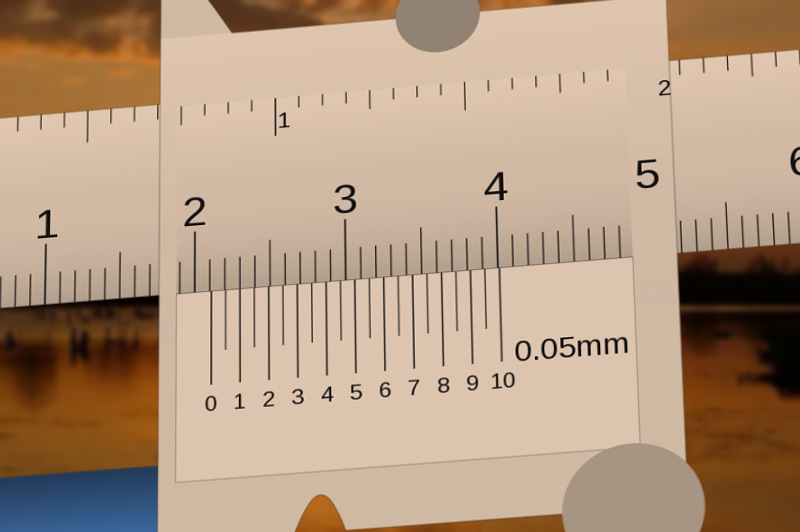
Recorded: 21.1 mm
